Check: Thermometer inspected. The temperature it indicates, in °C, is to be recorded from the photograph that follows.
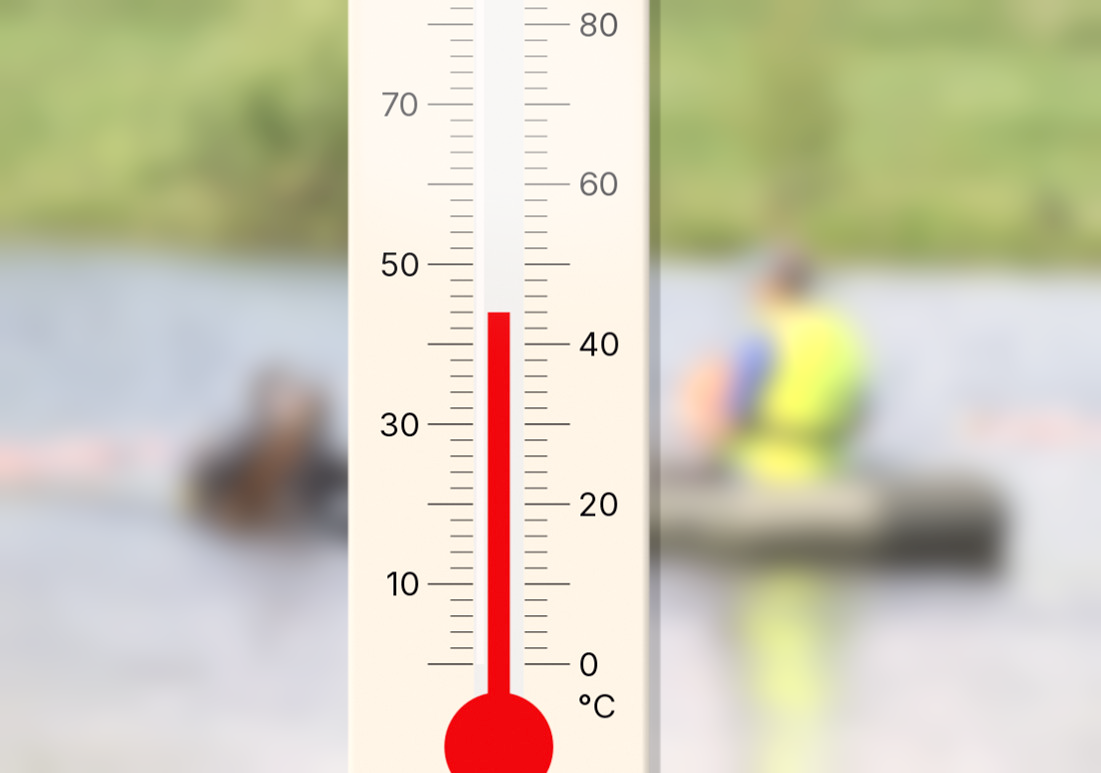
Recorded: 44 °C
